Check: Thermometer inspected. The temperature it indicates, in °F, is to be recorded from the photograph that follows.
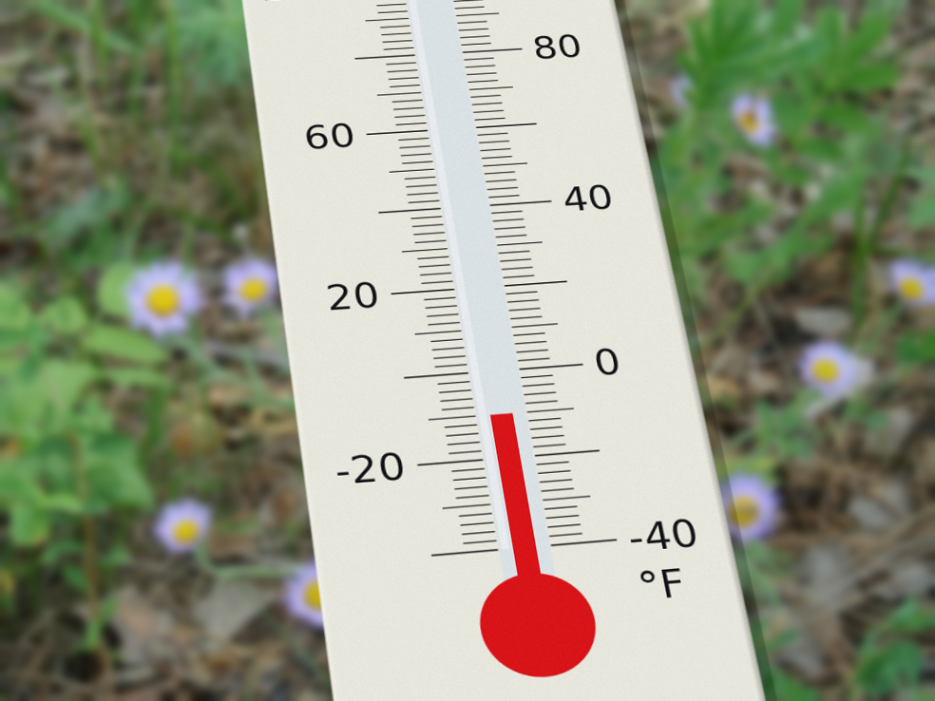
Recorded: -10 °F
